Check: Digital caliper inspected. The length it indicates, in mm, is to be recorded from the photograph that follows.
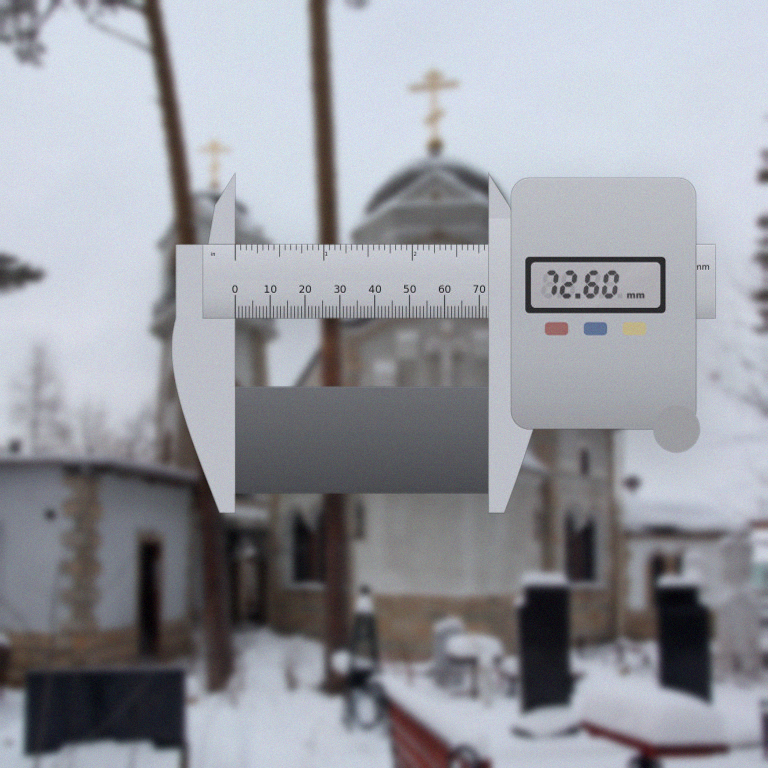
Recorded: 72.60 mm
